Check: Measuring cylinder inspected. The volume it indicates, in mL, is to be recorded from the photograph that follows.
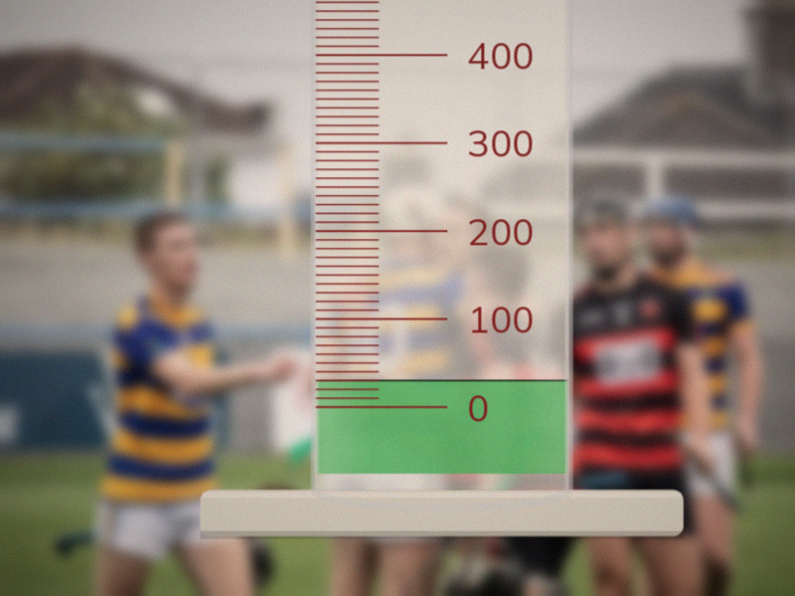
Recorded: 30 mL
